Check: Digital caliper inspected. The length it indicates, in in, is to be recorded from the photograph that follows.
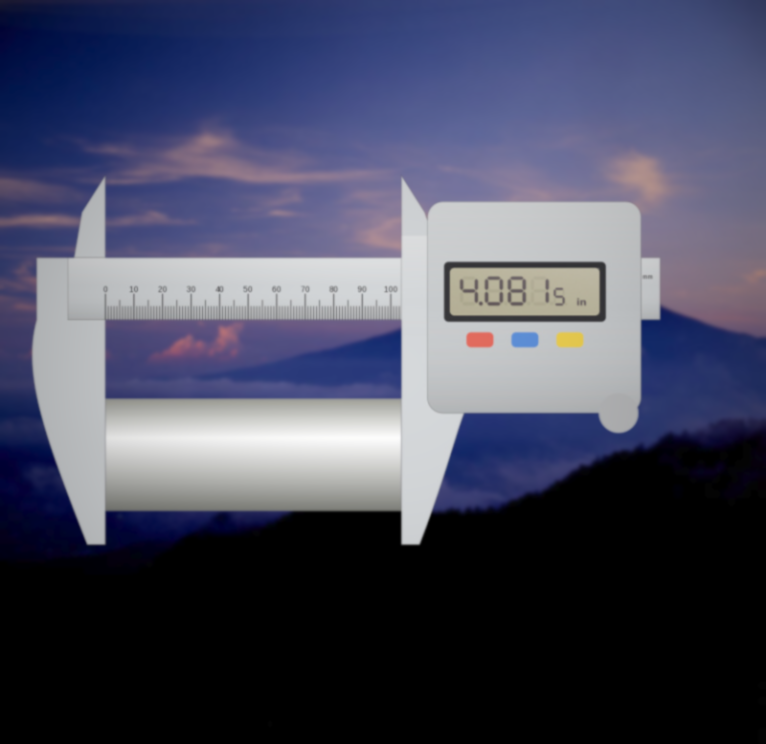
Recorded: 4.0815 in
